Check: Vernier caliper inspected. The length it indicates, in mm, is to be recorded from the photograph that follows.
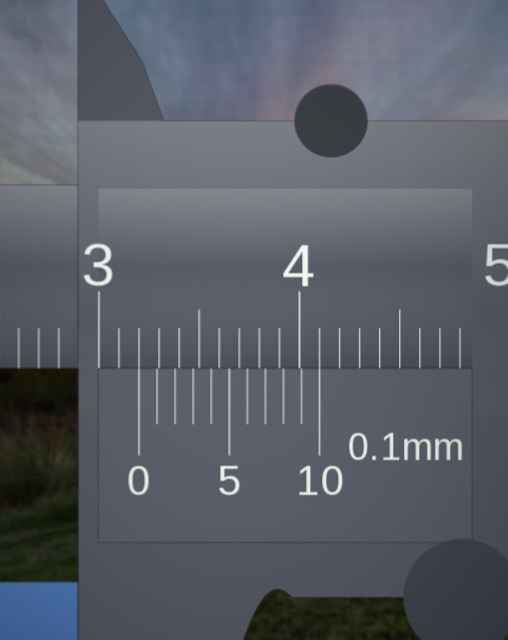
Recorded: 32.0 mm
